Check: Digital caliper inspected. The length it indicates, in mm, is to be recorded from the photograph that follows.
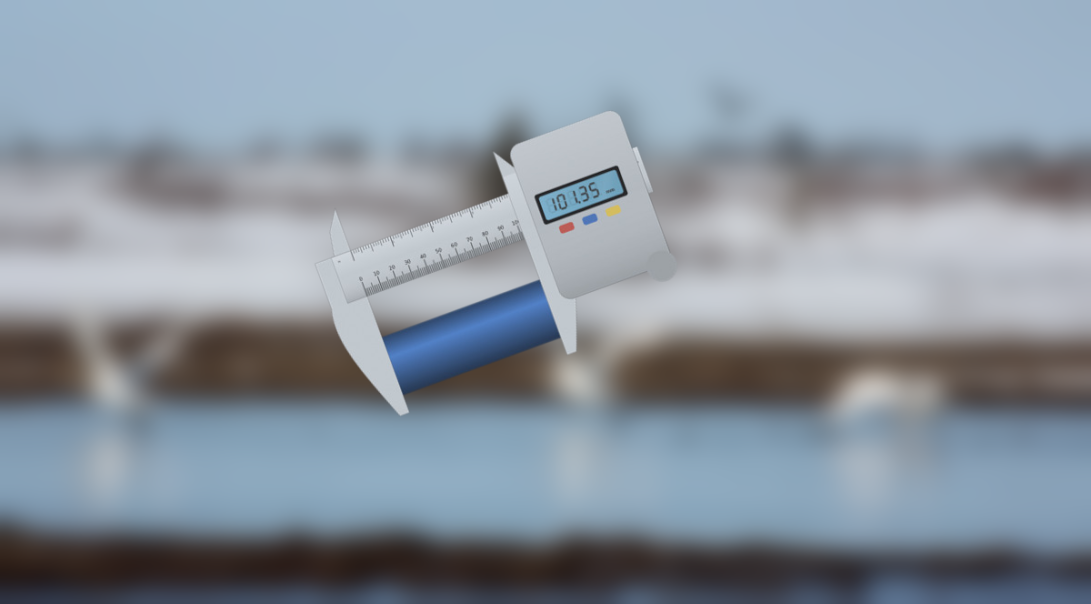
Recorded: 101.35 mm
